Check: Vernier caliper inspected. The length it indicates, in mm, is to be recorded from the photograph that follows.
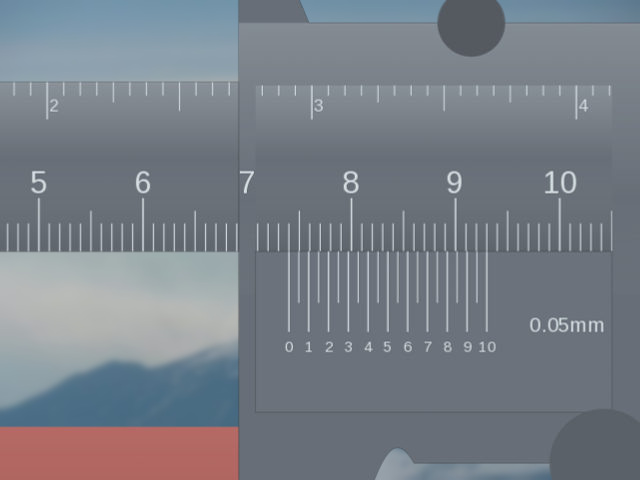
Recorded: 74.0 mm
